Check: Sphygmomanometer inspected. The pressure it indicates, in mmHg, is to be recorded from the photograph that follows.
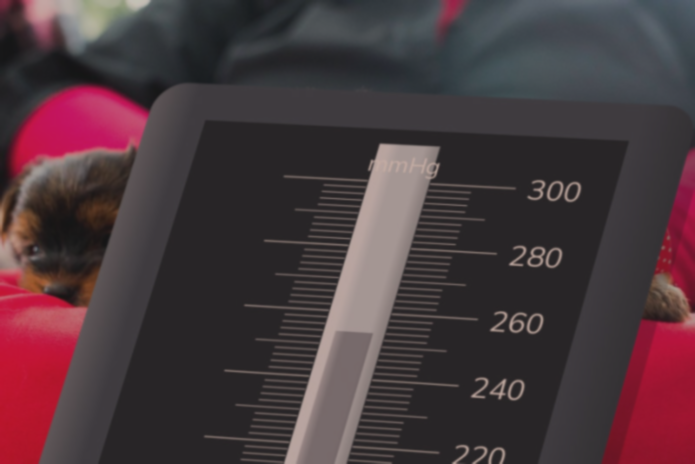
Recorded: 254 mmHg
